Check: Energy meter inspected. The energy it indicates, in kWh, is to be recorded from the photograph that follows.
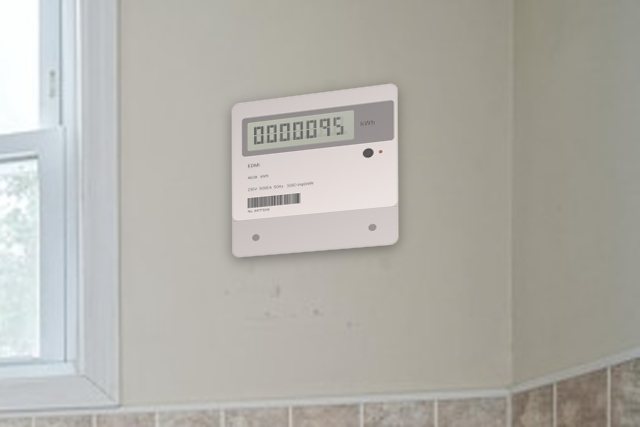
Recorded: 95 kWh
